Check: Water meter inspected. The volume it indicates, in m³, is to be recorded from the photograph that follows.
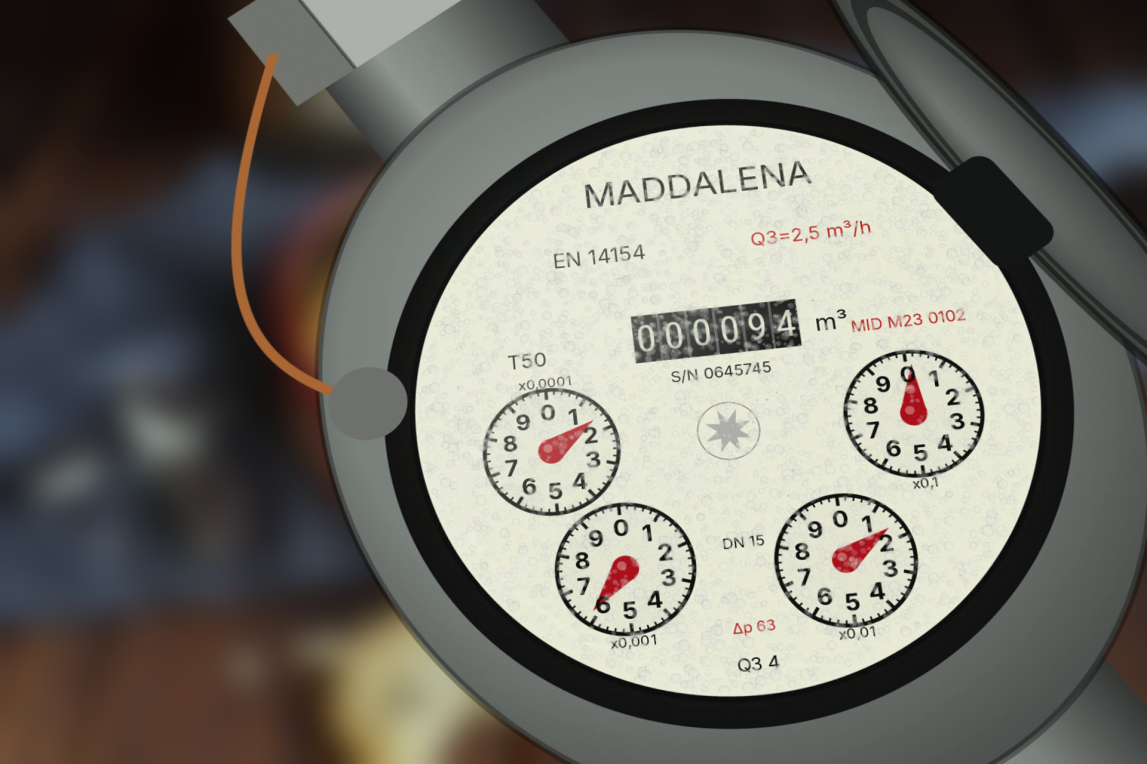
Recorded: 94.0161 m³
